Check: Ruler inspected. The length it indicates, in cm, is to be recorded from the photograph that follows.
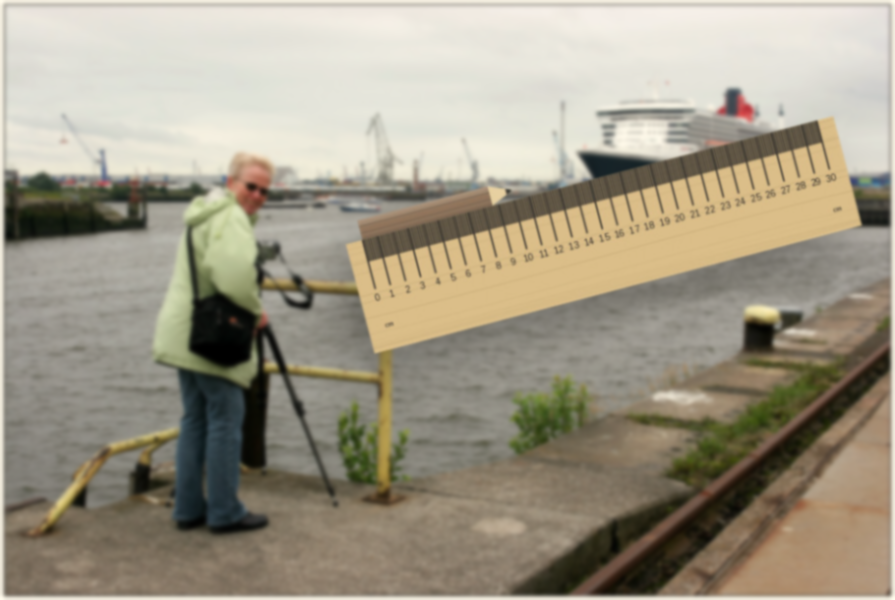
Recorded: 10 cm
